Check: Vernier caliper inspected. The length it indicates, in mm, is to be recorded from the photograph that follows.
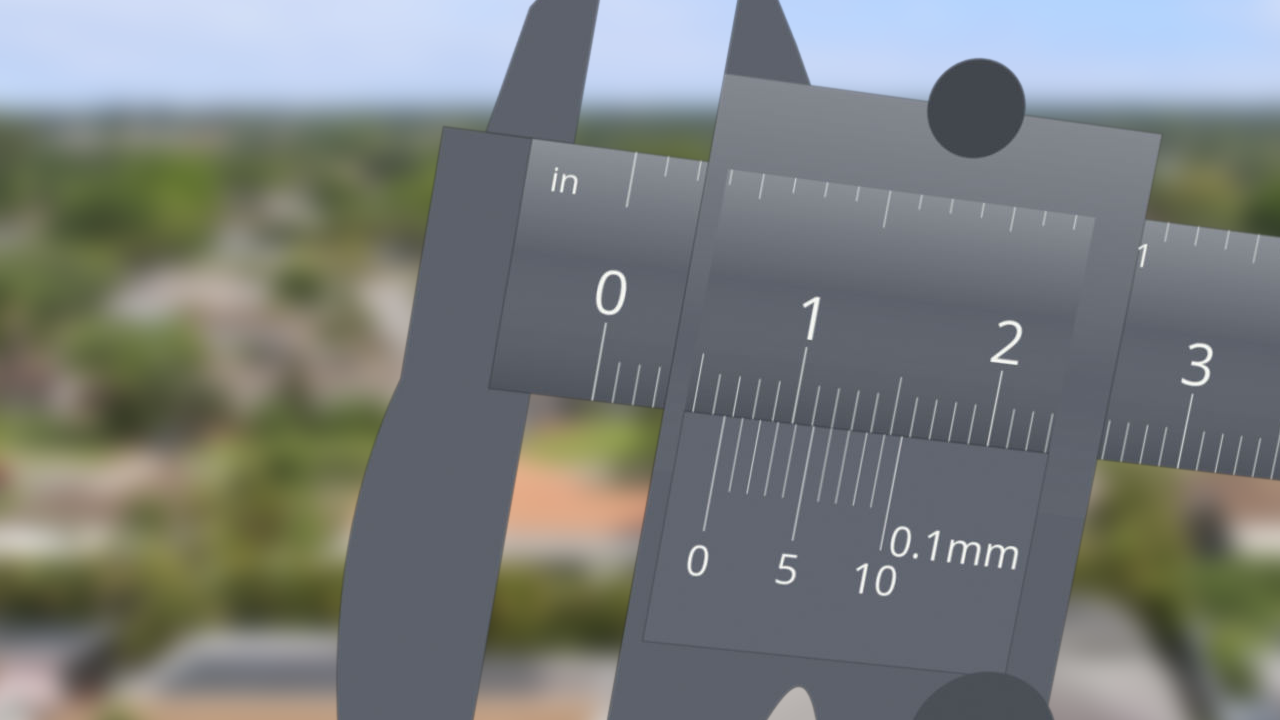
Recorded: 6.6 mm
